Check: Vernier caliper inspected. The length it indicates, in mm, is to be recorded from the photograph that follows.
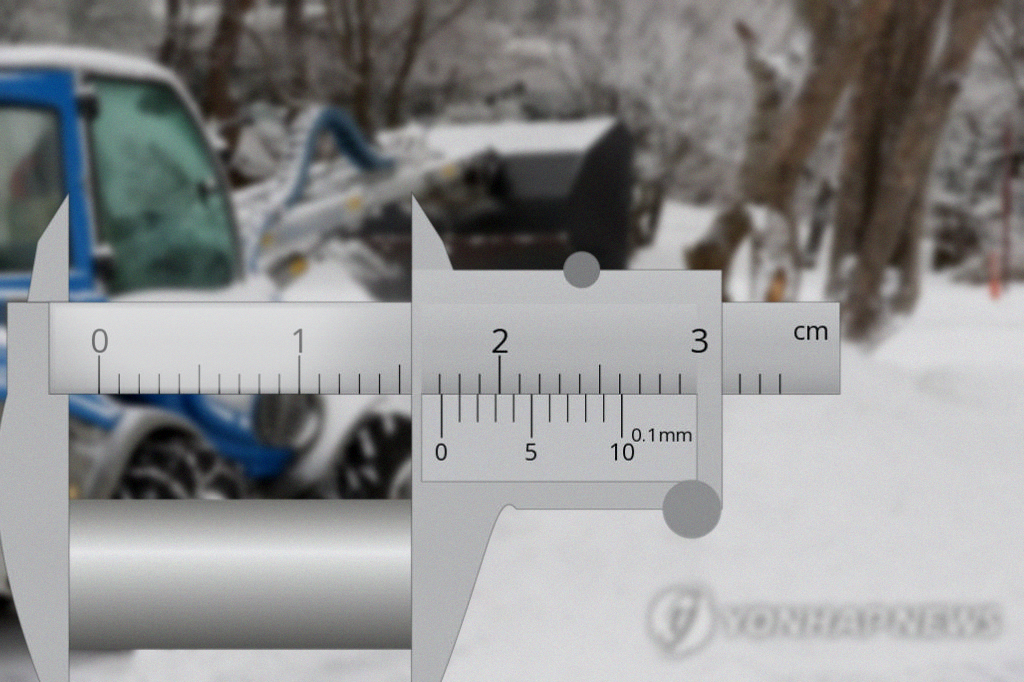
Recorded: 17.1 mm
